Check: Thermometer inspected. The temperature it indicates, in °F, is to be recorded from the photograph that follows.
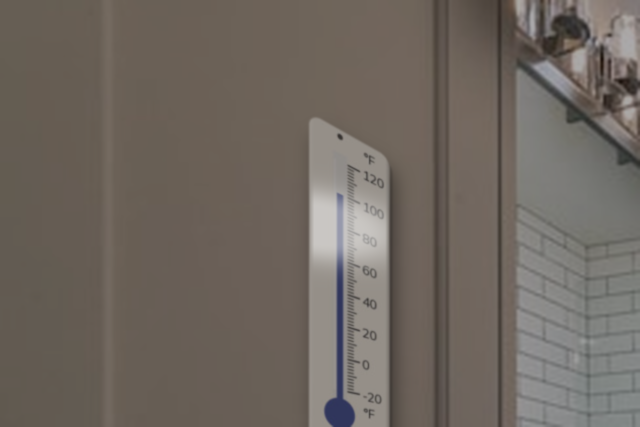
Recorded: 100 °F
